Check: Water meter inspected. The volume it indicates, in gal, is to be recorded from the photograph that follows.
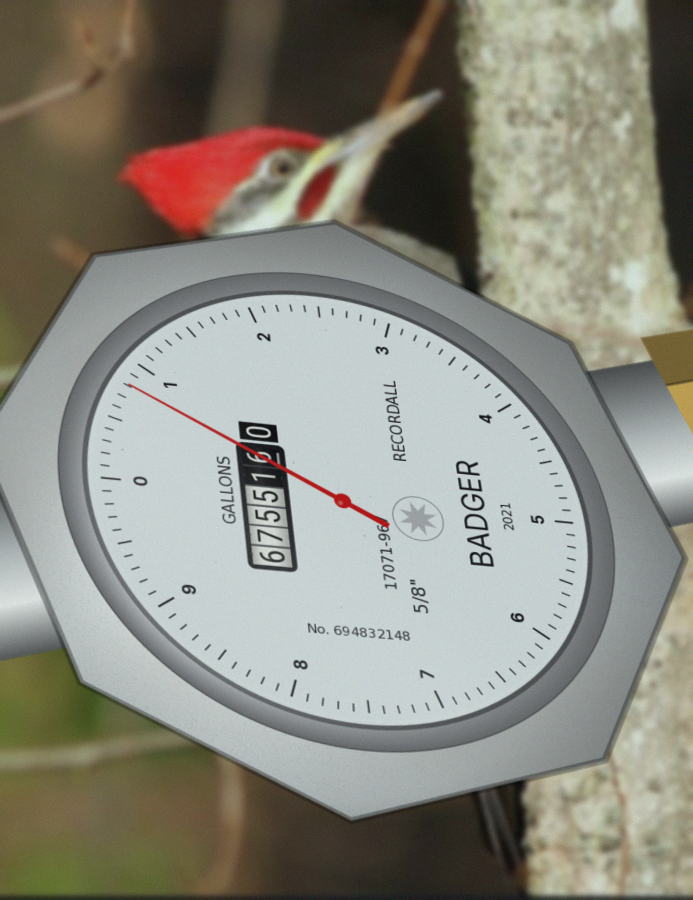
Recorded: 6755160.8 gal
